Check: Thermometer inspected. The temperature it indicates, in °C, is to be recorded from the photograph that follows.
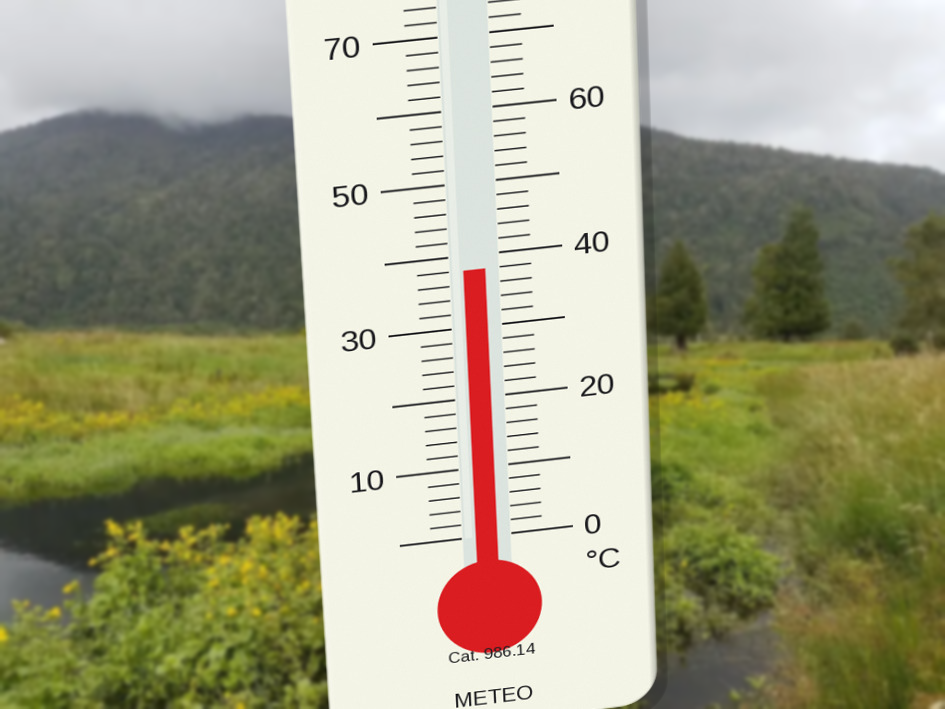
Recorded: 38 °C
